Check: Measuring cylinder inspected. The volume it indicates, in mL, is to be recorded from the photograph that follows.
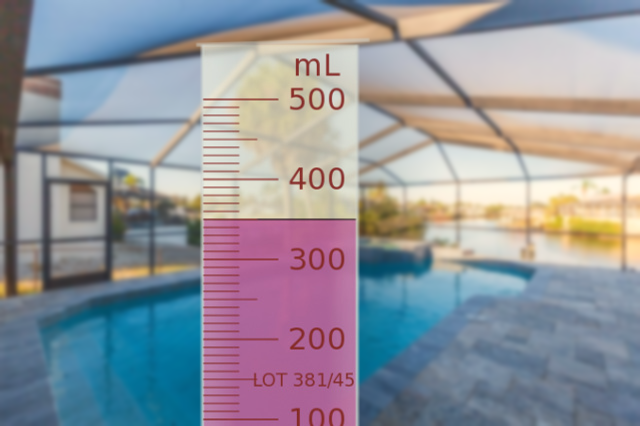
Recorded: 350 mL
